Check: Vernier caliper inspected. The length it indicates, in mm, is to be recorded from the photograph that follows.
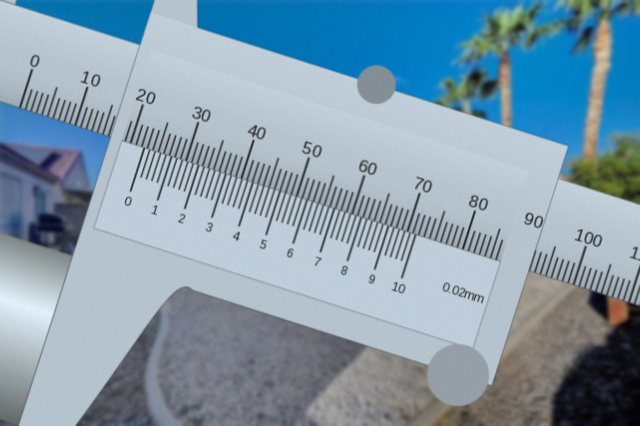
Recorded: 22.5 mm
